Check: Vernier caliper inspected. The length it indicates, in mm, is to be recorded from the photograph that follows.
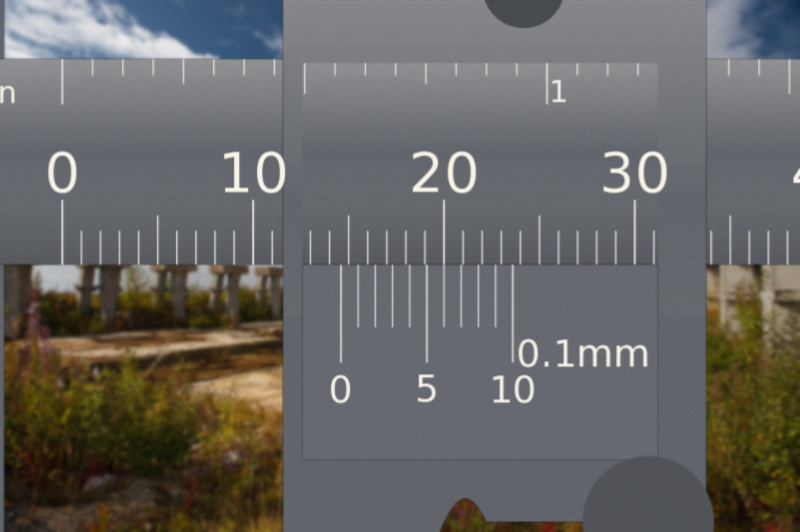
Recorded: 14.6 mm
